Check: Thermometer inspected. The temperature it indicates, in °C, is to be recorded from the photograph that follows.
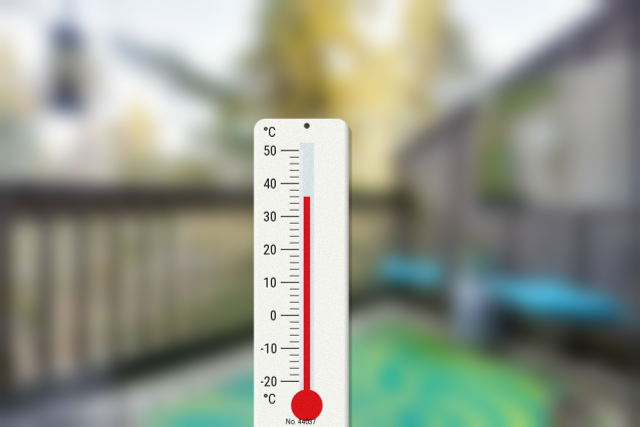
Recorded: 36 °C
